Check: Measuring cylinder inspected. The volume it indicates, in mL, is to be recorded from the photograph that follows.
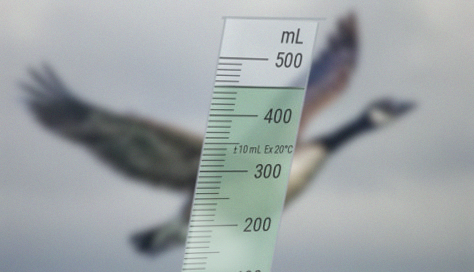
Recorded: 450 mL
